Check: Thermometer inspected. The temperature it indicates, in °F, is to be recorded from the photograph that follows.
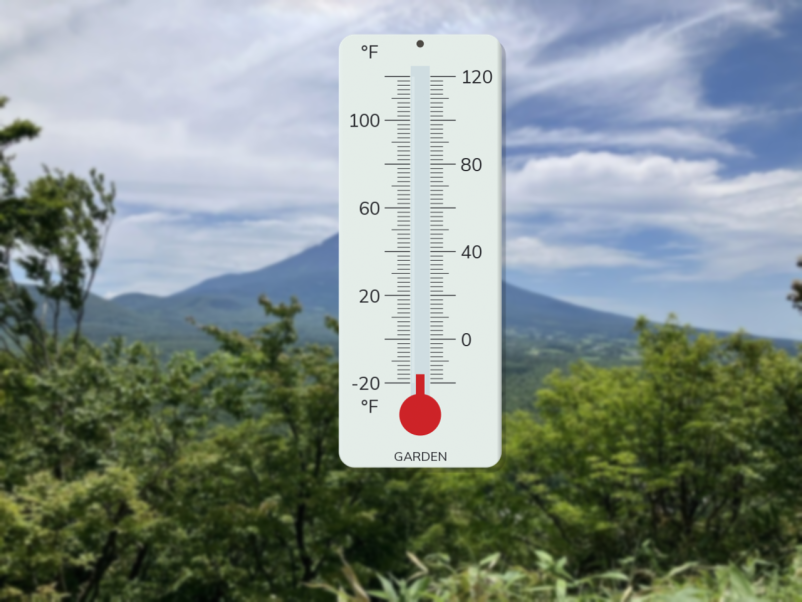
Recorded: -16 °F
